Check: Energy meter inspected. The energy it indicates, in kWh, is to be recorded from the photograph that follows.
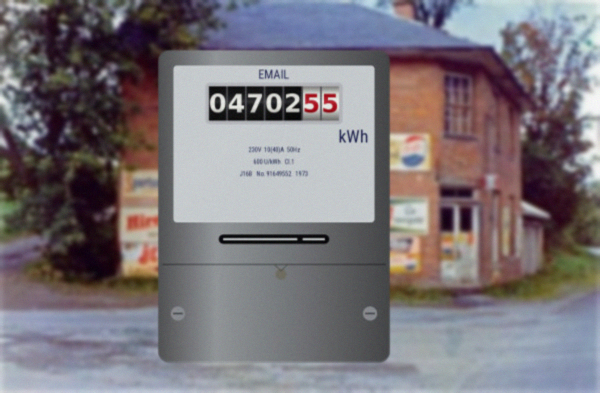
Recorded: 4702.55 kWh
